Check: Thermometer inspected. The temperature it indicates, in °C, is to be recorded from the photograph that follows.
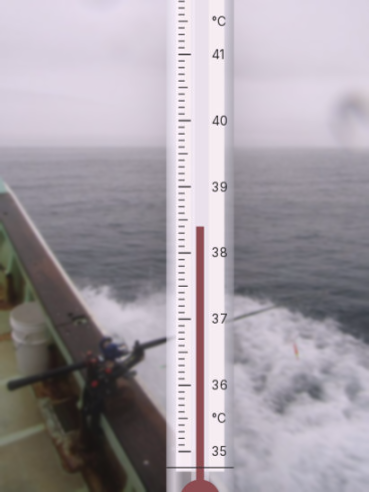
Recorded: 38.4 °C
